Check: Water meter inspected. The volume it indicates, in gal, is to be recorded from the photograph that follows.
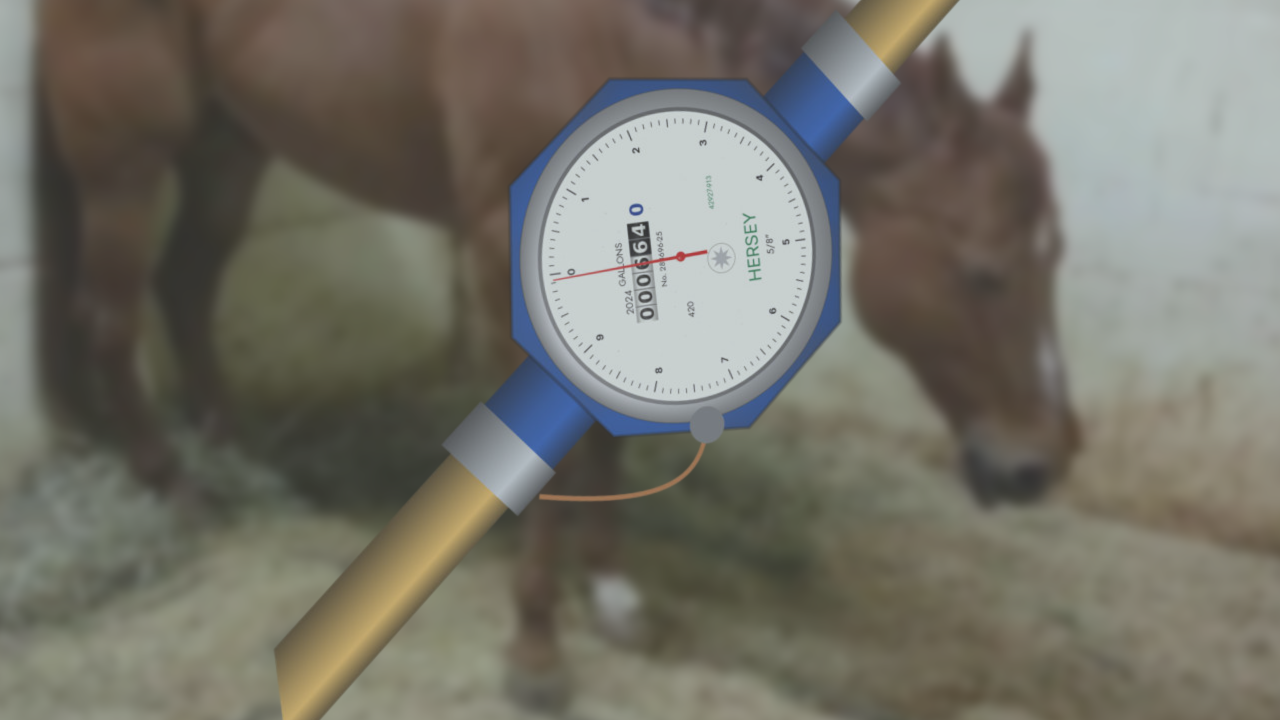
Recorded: 6639.9 gal
